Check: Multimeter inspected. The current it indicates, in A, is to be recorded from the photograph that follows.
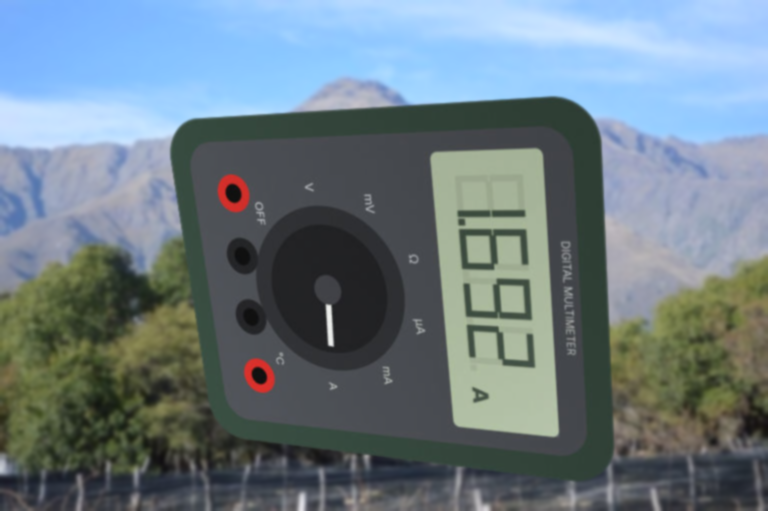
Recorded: 1.692 A
